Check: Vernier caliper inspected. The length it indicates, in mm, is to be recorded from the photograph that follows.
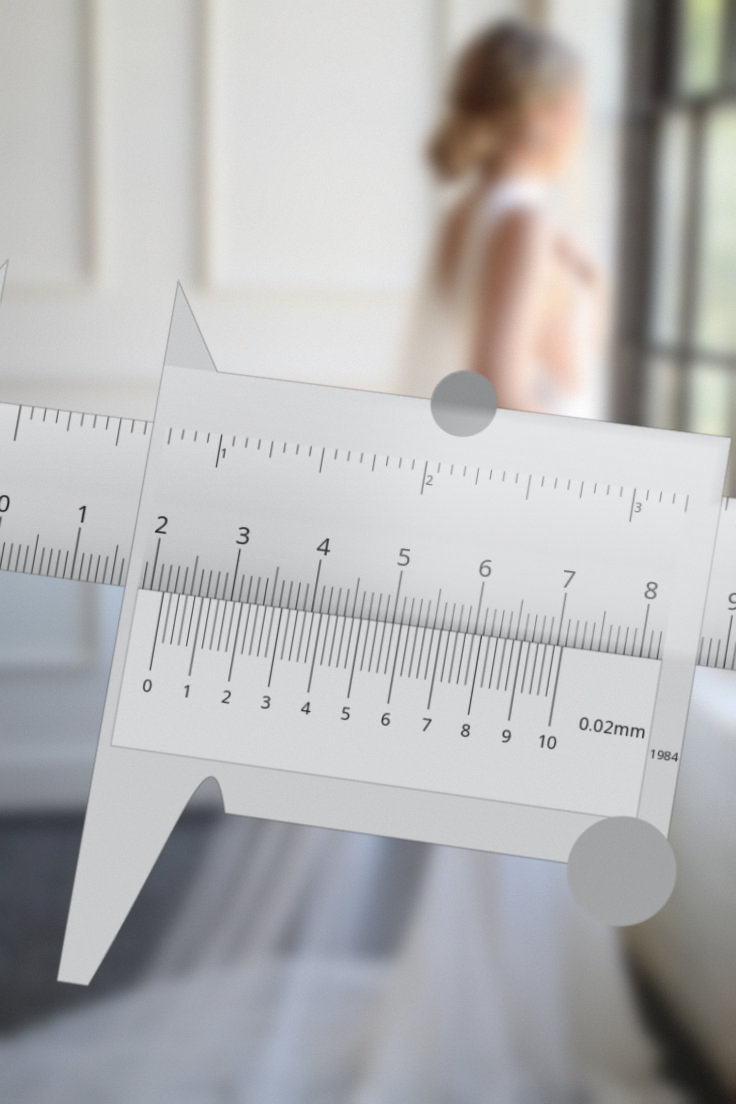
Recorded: 21.6 mm
